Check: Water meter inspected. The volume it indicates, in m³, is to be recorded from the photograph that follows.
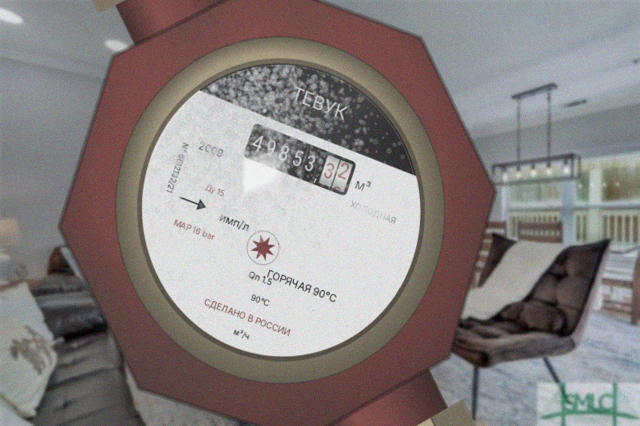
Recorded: 49853.32 m³
